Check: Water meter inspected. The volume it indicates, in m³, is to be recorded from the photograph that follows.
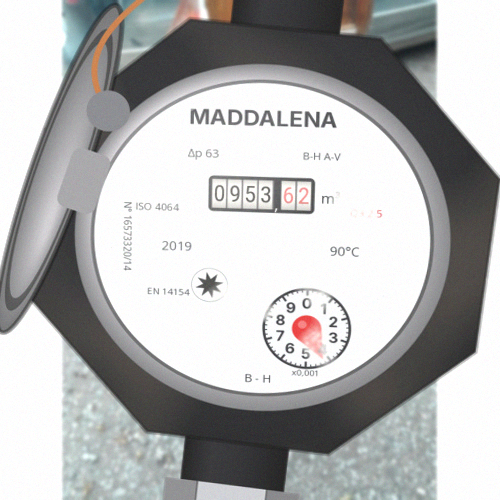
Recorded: 953.624 m³
